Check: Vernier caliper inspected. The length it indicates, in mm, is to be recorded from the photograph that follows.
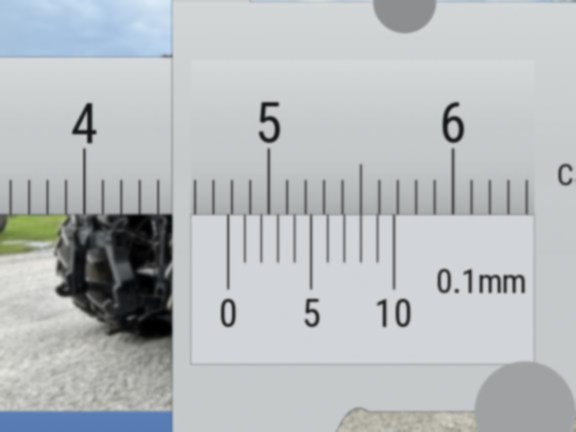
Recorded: 47.8 mm
